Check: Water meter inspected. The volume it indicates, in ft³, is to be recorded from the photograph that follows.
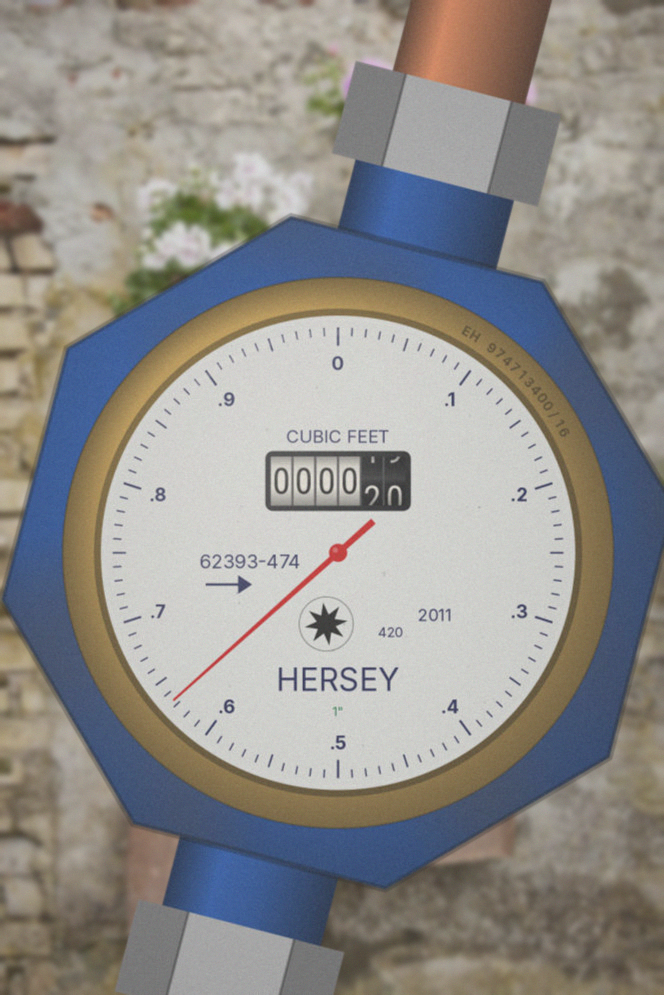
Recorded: 19.63 ft³
